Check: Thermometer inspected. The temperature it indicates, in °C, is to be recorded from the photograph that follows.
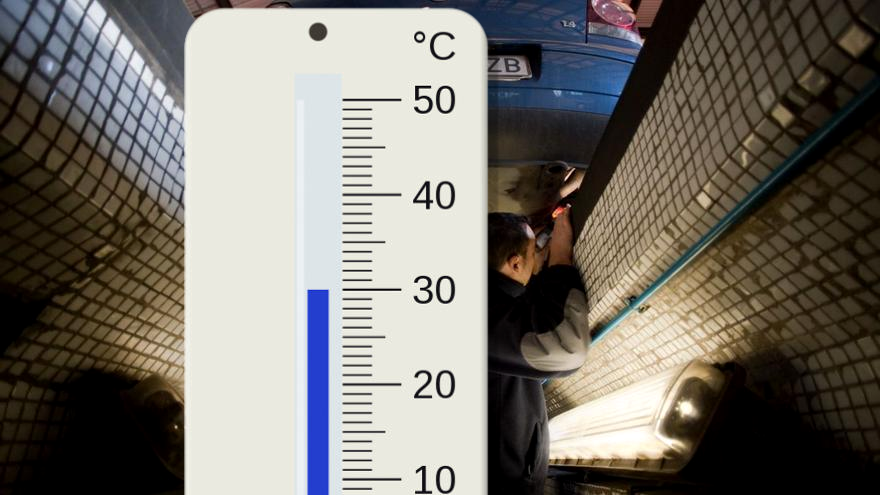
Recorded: 30 °C
